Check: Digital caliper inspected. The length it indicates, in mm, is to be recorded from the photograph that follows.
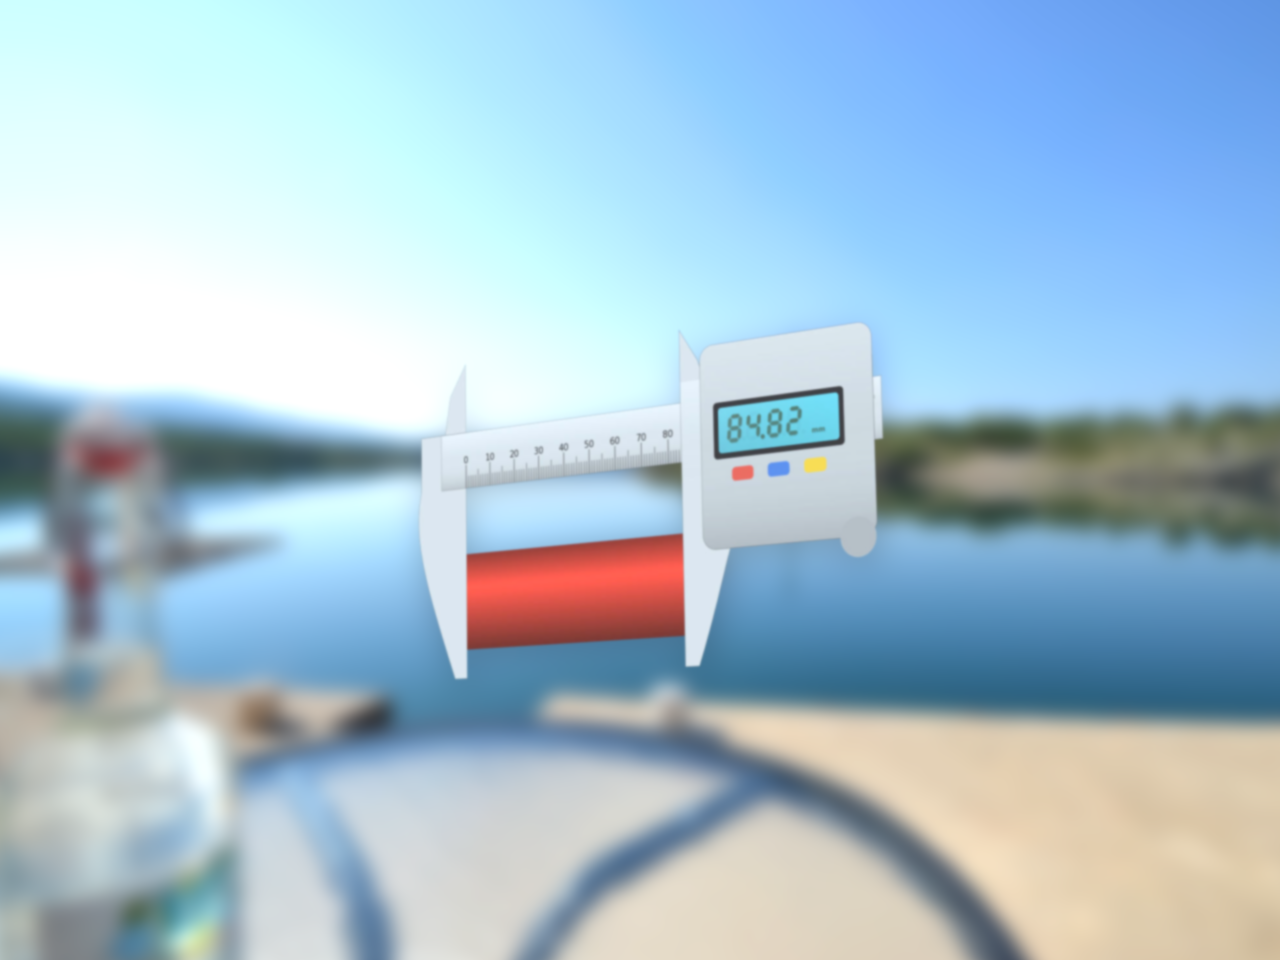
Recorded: 84.82 mm
